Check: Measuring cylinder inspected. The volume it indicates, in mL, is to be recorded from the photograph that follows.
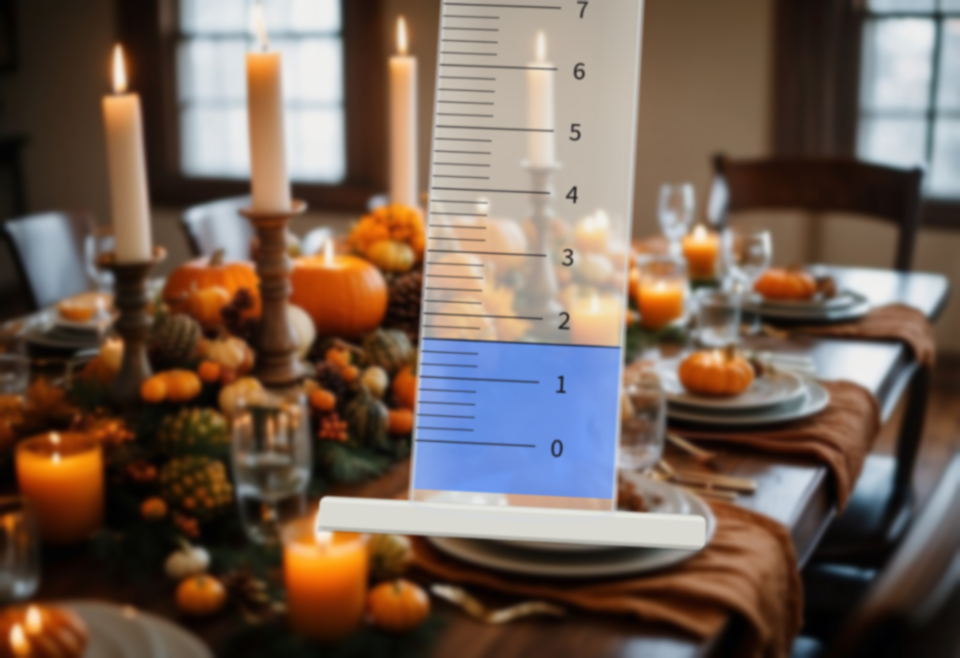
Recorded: 1.6 mL
